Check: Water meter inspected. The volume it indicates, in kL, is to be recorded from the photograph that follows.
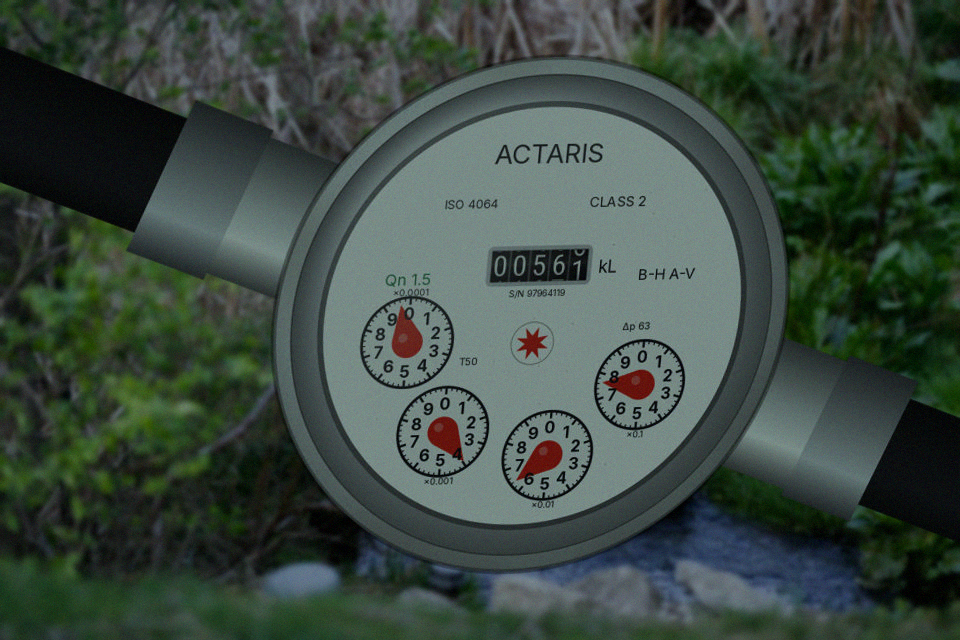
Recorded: 560.7639 kL
